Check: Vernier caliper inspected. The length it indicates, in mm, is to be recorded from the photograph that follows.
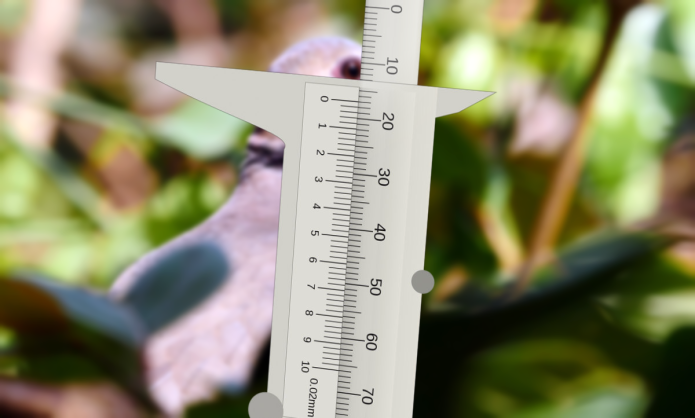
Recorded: 17.0 mm
